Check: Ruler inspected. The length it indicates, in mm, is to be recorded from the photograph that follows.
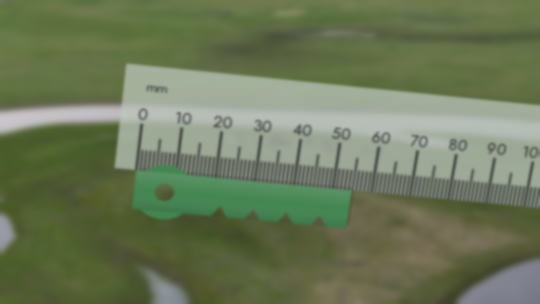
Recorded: 55 mm
